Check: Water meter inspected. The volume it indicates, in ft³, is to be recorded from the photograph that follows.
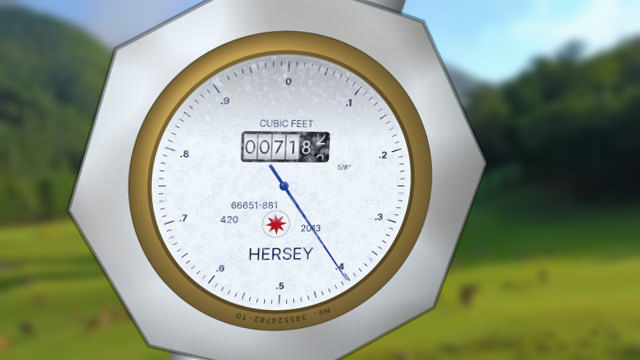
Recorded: 7182.40 ft³
